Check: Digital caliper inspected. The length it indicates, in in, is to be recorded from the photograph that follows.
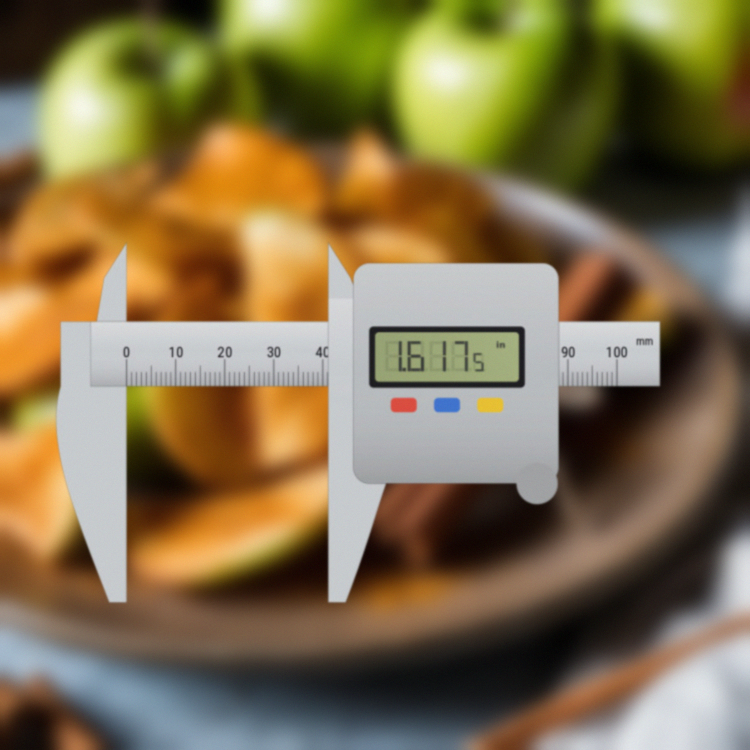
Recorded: 1.6175 in
